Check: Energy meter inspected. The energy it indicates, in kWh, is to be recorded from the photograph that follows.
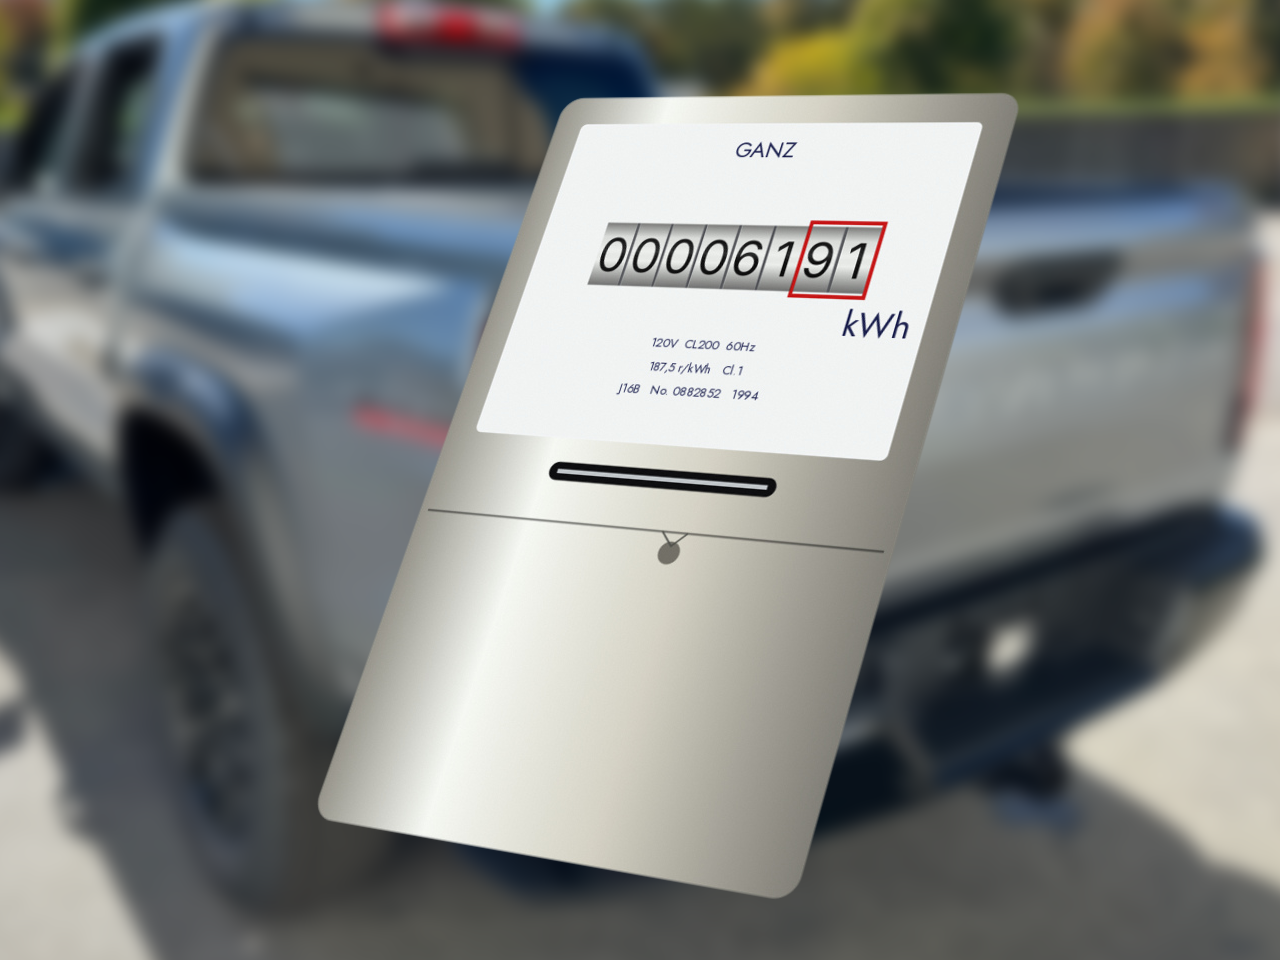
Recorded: 61.91 kWh
